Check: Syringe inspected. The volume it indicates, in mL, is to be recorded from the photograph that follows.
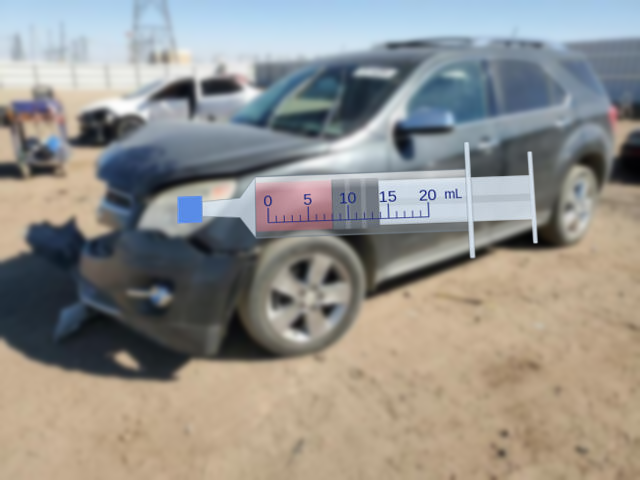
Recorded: 8 mL
